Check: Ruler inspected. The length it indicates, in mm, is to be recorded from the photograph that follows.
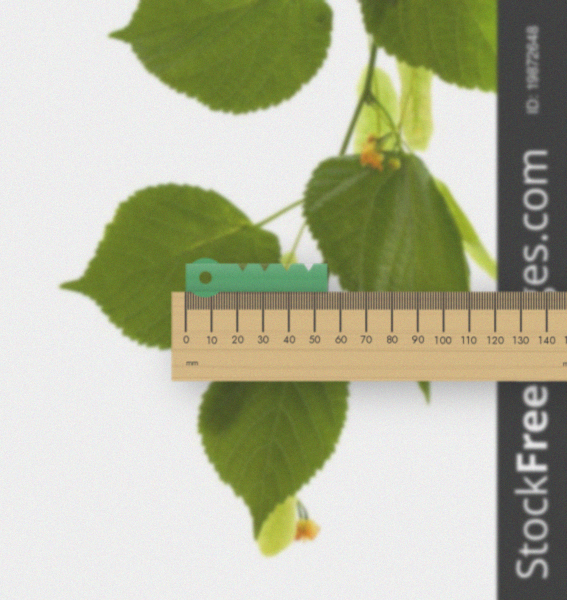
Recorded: 55 mm
